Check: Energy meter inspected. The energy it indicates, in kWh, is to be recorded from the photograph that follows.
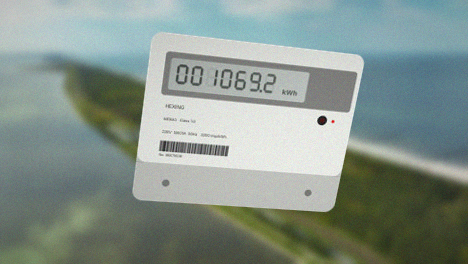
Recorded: 1069.2 kWh
